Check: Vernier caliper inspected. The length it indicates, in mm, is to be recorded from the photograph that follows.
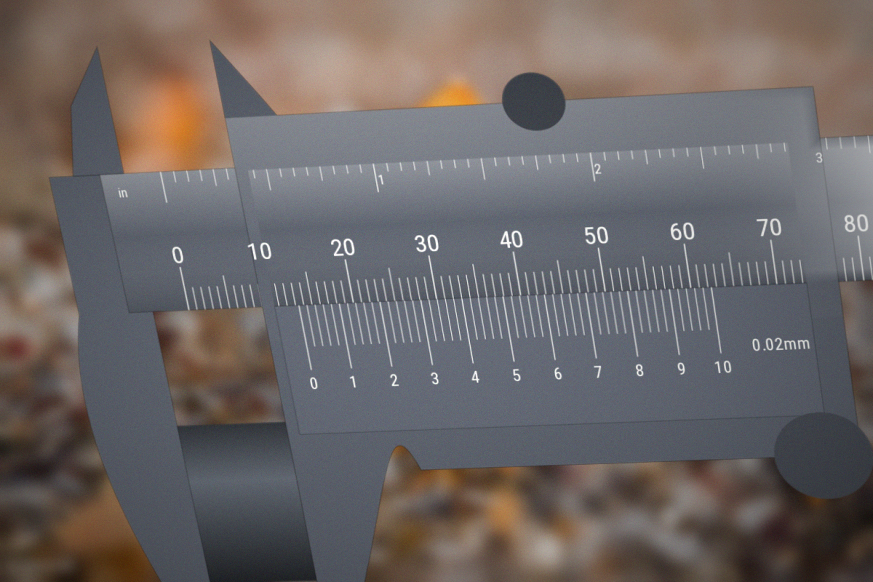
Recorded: 13.4 mm
